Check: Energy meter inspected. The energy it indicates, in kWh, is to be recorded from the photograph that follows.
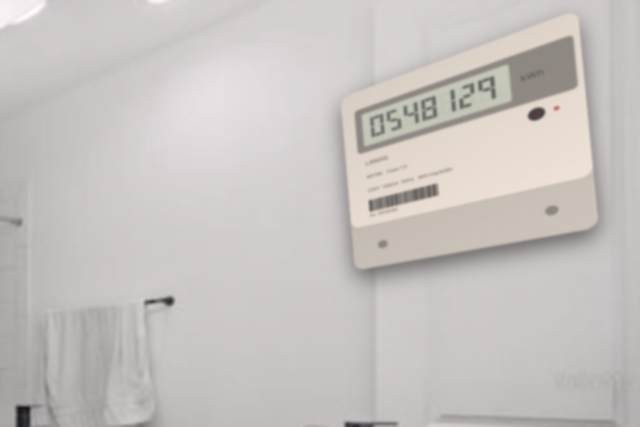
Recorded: 548129 kWh
